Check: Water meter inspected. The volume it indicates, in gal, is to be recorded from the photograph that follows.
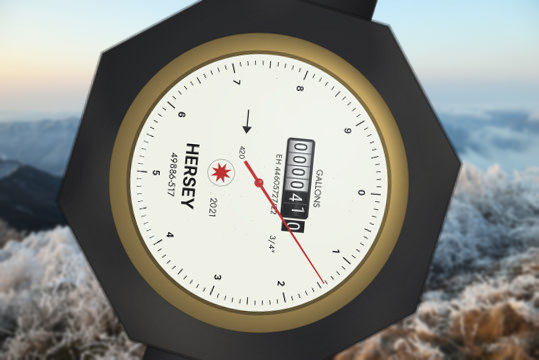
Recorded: 411.4 gal
